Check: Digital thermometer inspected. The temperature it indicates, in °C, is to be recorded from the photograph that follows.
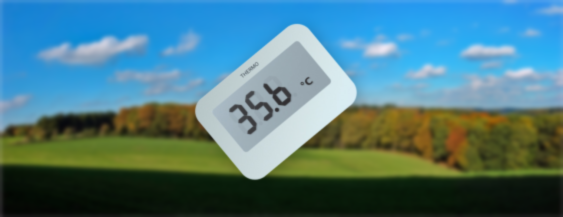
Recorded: 35.6 °C
